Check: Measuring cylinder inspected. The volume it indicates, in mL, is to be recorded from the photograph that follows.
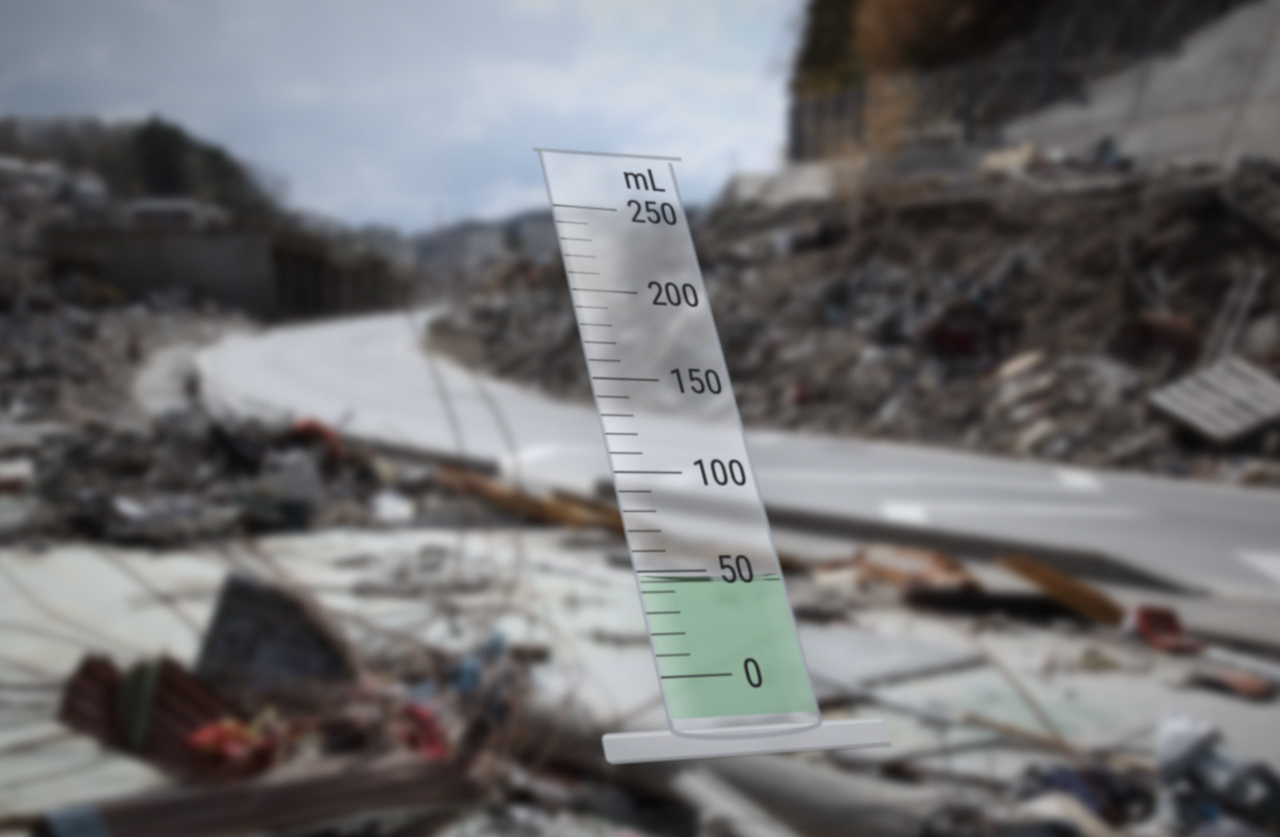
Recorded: 45 mL
